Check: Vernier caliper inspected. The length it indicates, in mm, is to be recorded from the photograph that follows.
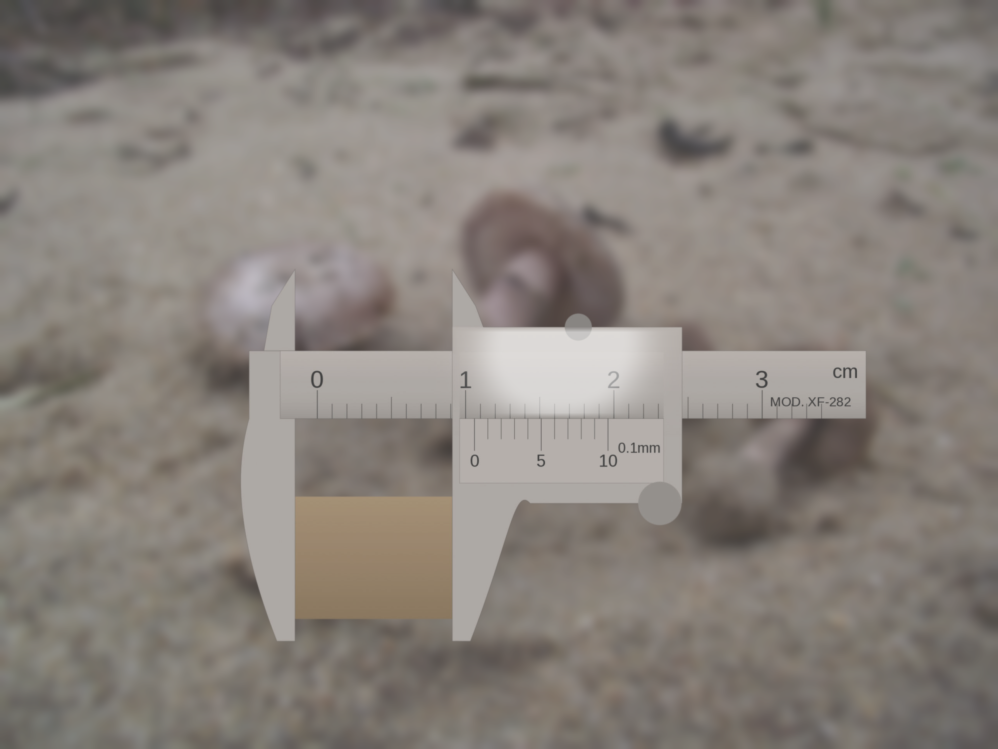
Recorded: 10.6 mm
